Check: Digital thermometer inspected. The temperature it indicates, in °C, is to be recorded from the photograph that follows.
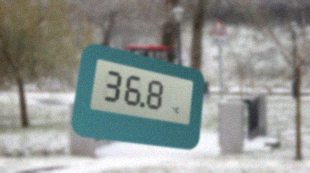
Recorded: 36.8 °C
